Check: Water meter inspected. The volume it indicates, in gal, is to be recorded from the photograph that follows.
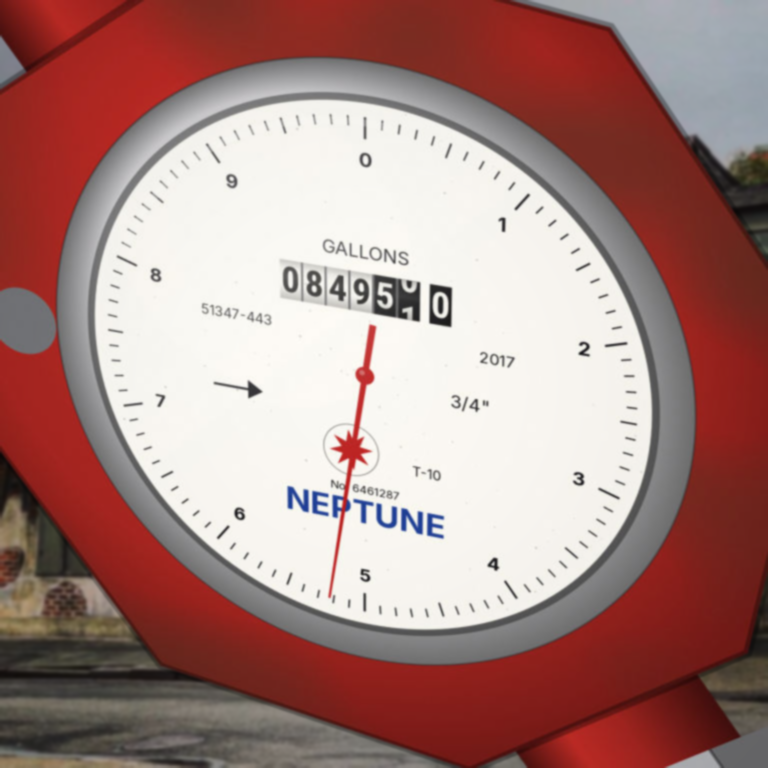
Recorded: 849505.2 gal
